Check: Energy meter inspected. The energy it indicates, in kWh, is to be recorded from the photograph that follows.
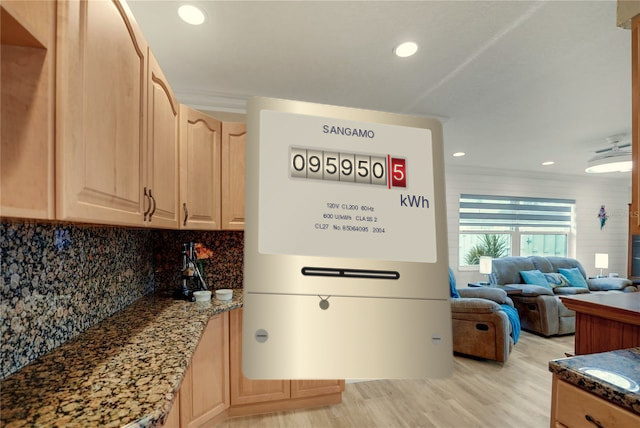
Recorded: 95950.5 kWh
